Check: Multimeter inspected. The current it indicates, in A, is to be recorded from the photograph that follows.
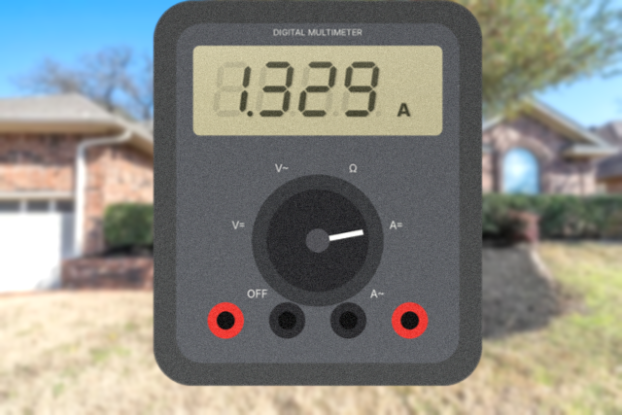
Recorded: 1.329 A
